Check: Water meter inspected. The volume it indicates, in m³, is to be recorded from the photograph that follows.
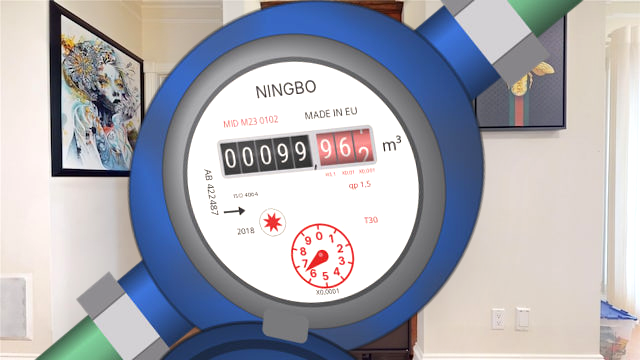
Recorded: 99.9616 m³
